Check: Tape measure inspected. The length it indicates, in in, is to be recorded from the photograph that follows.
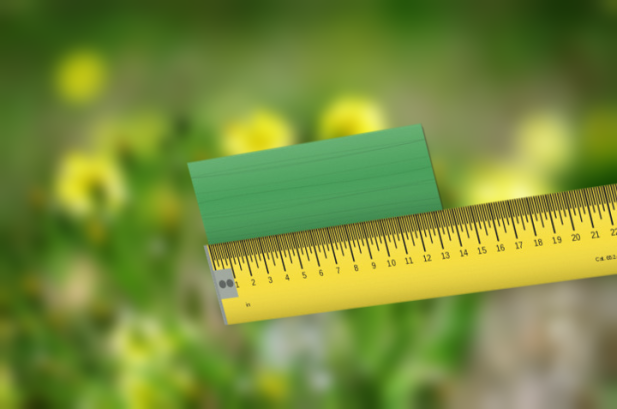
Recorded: 13.5 in
